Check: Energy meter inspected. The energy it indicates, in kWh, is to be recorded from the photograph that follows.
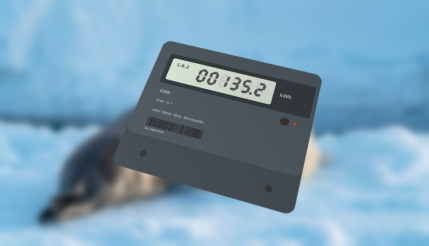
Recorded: 135.2 kWh
